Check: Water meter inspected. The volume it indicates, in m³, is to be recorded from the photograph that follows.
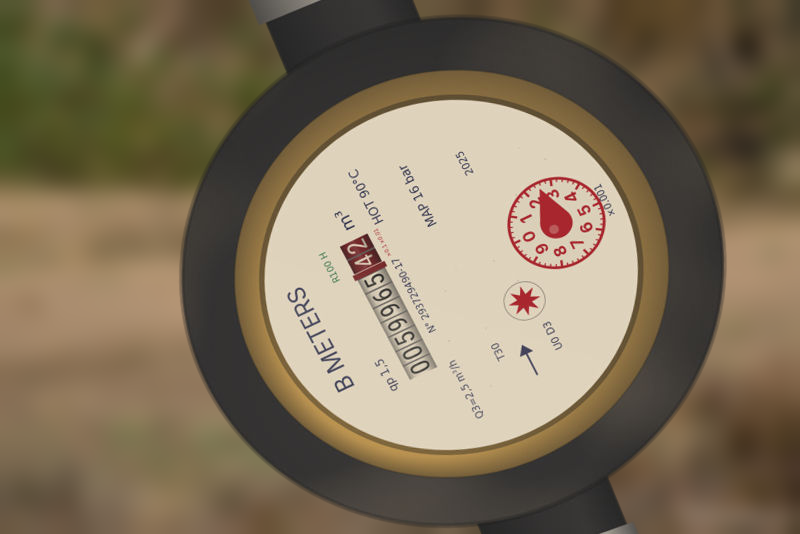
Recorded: 59965.422 m³
